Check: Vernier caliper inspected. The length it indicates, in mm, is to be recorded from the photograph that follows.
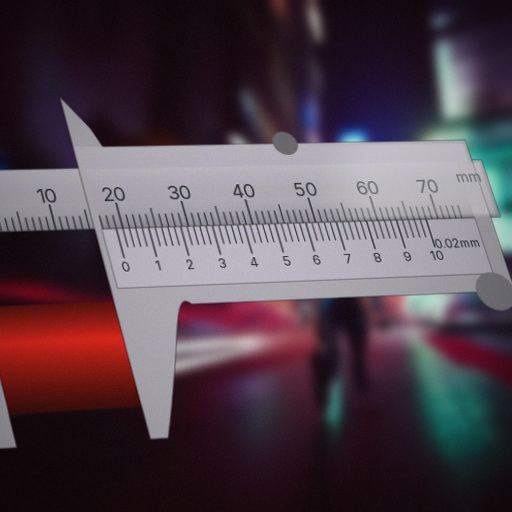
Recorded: 19.0 mm
